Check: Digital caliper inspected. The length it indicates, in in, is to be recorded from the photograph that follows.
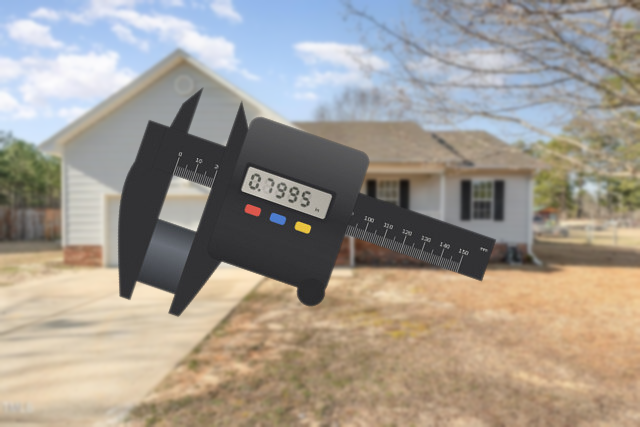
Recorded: 0.7995 in
